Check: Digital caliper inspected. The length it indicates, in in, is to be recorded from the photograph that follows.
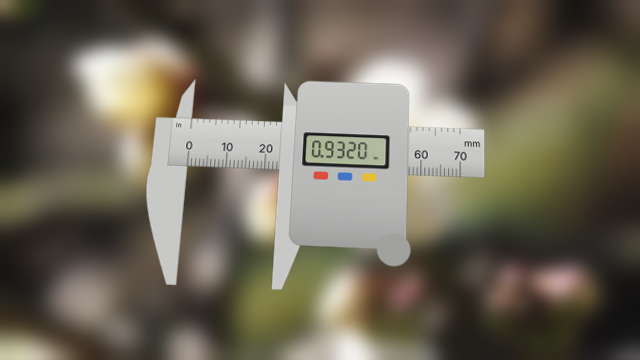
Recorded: 0.9320 in
